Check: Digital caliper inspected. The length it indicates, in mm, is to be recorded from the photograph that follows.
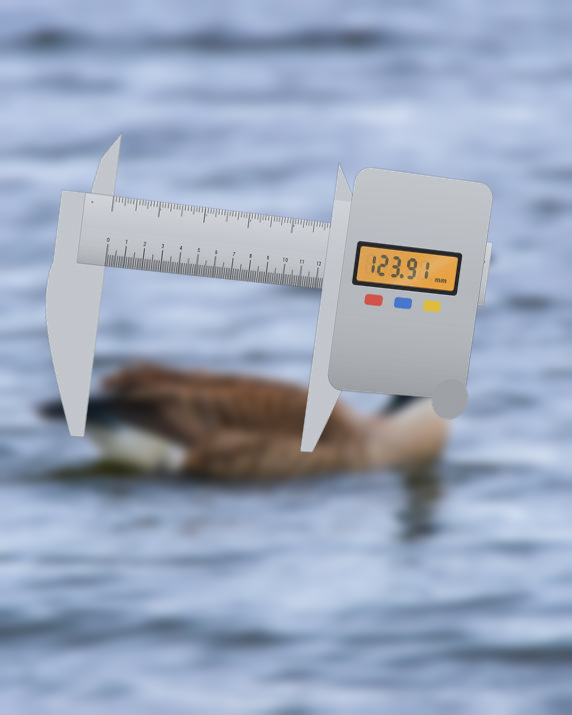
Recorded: 123.91 mm
